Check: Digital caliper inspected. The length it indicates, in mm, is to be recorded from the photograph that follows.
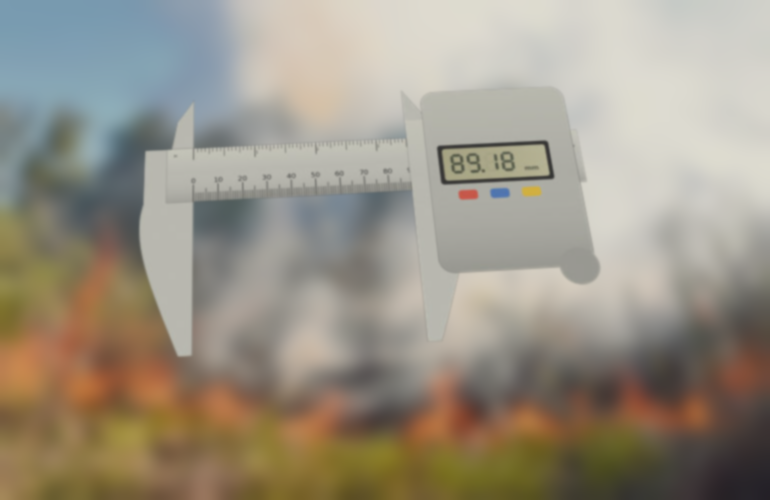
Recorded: 89.18 mm
